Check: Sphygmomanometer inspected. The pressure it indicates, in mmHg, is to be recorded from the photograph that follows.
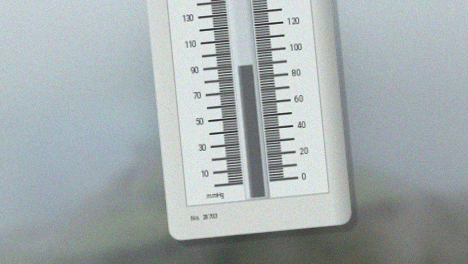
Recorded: 90 mmHg
